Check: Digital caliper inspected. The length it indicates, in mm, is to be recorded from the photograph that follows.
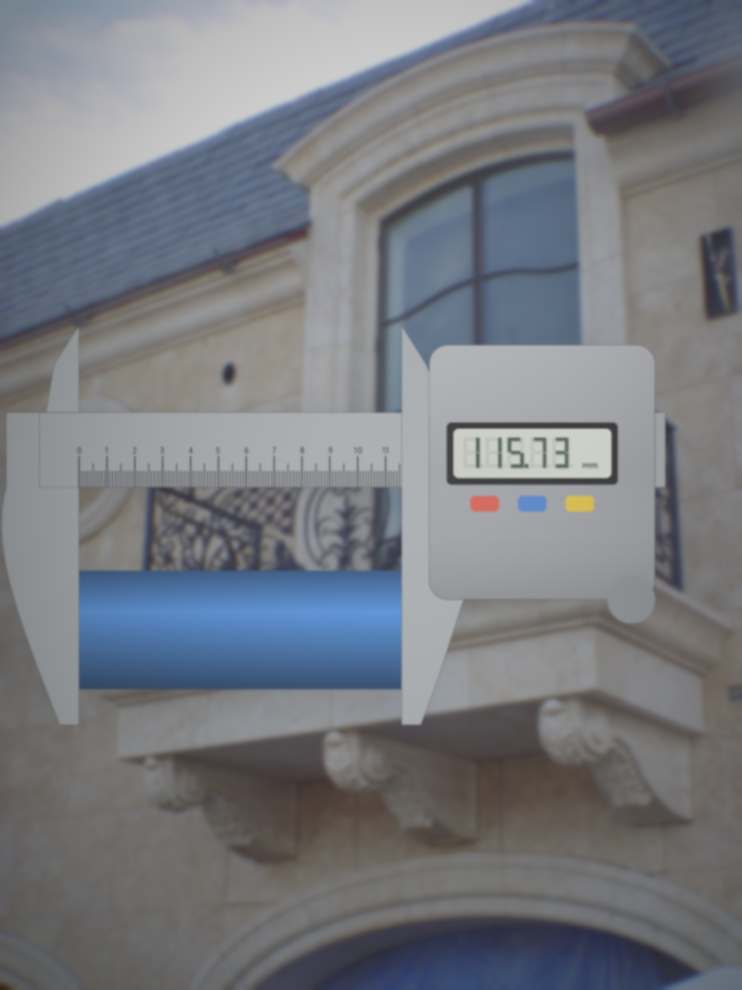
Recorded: 115.73 mm
